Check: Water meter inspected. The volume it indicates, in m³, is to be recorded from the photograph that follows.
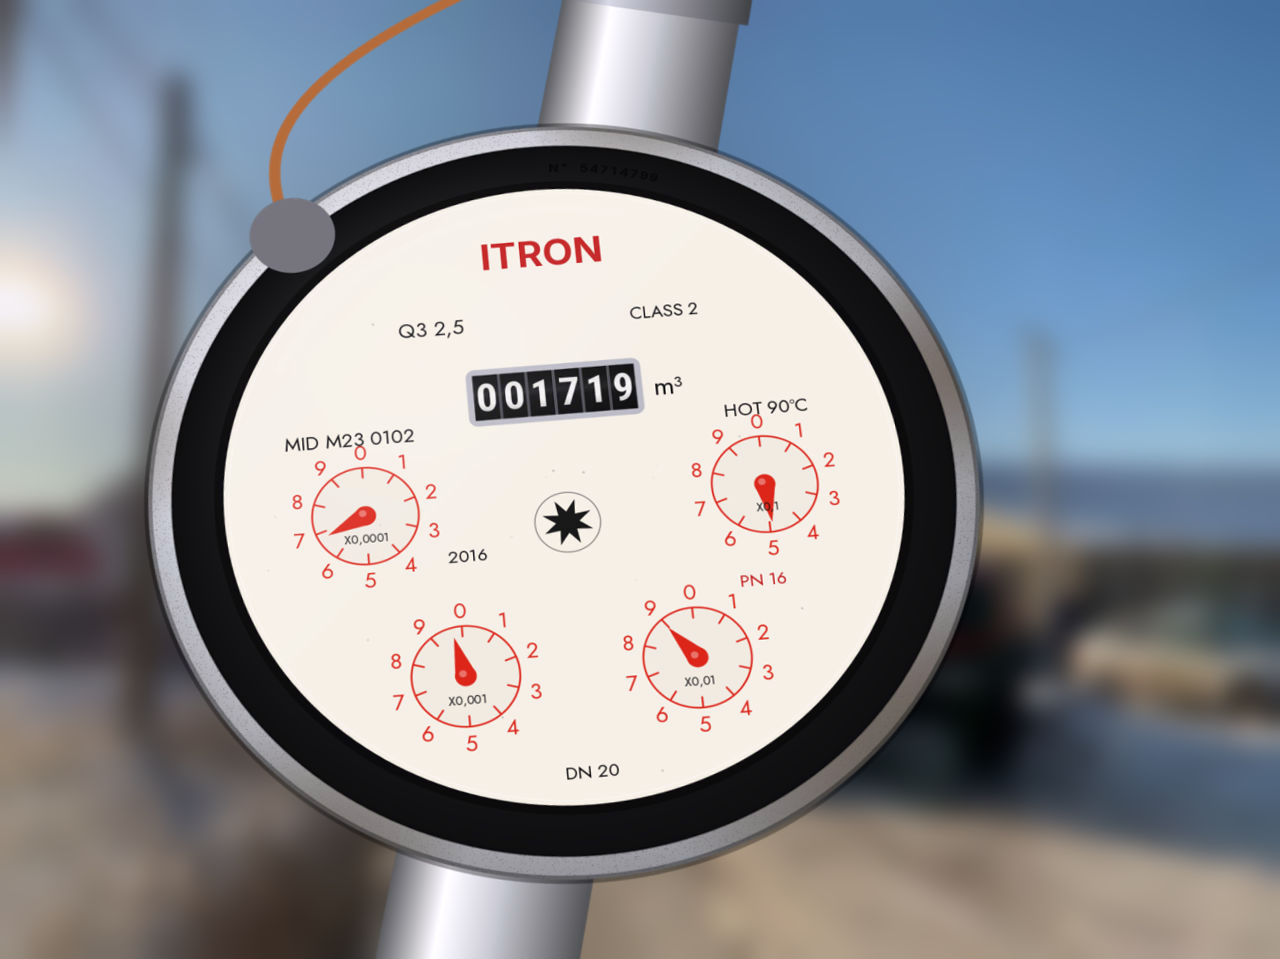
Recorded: 1719.4896 m³
